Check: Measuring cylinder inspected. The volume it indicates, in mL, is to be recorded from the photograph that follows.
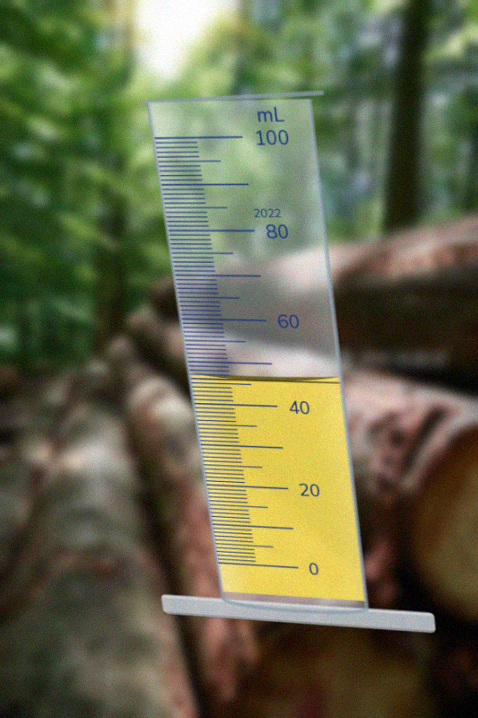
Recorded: 46 mL
